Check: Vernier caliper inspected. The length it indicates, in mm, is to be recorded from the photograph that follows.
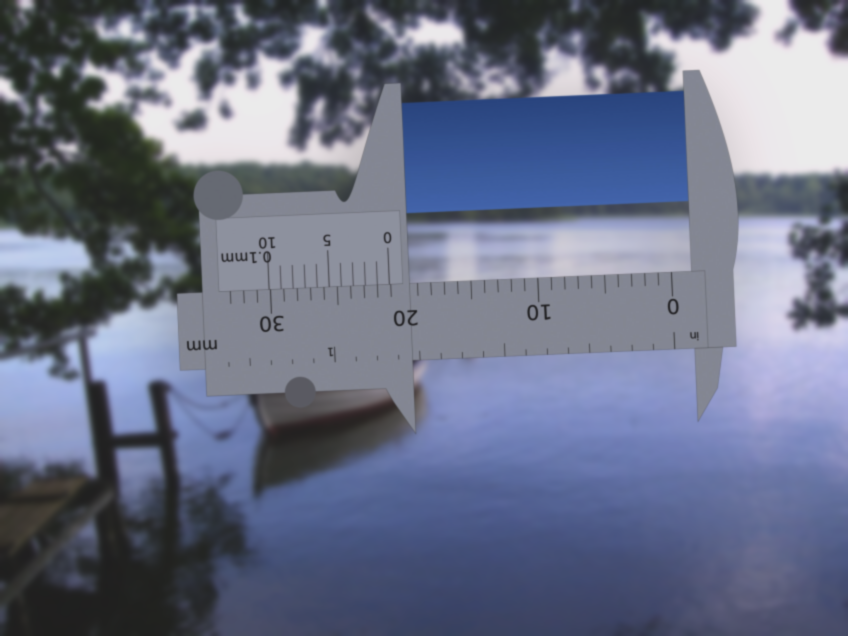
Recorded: 21.1 mm
